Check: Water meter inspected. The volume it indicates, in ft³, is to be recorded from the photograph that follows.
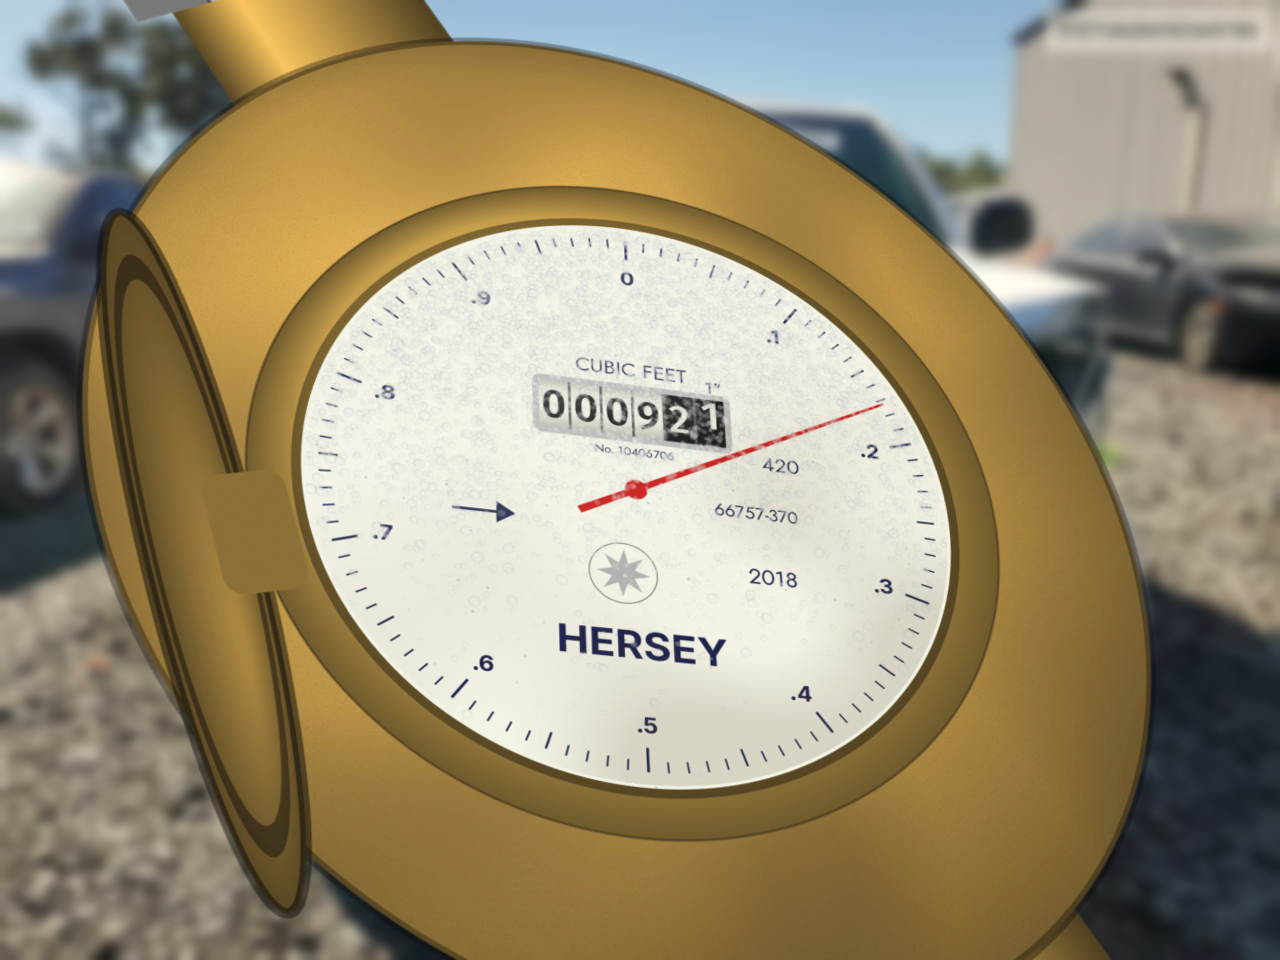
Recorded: 921.17 ft³
